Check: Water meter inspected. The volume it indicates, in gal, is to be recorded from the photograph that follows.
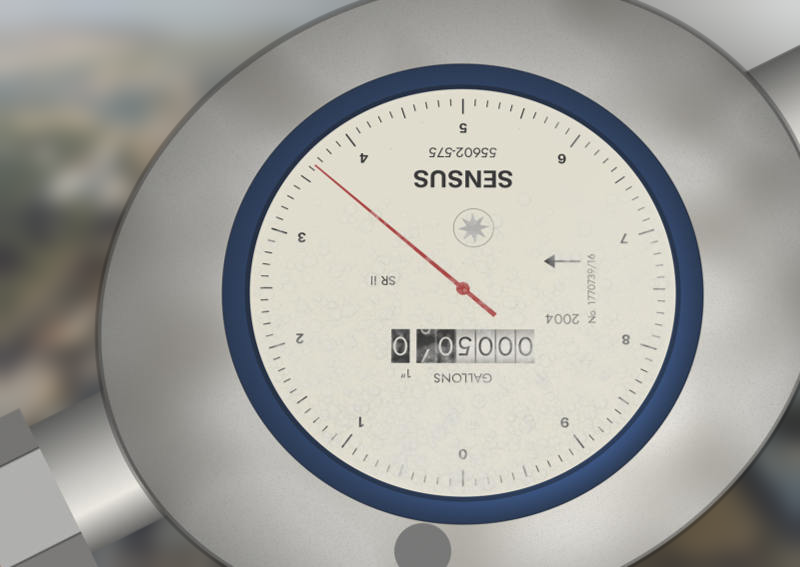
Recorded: 5073.6 gal
